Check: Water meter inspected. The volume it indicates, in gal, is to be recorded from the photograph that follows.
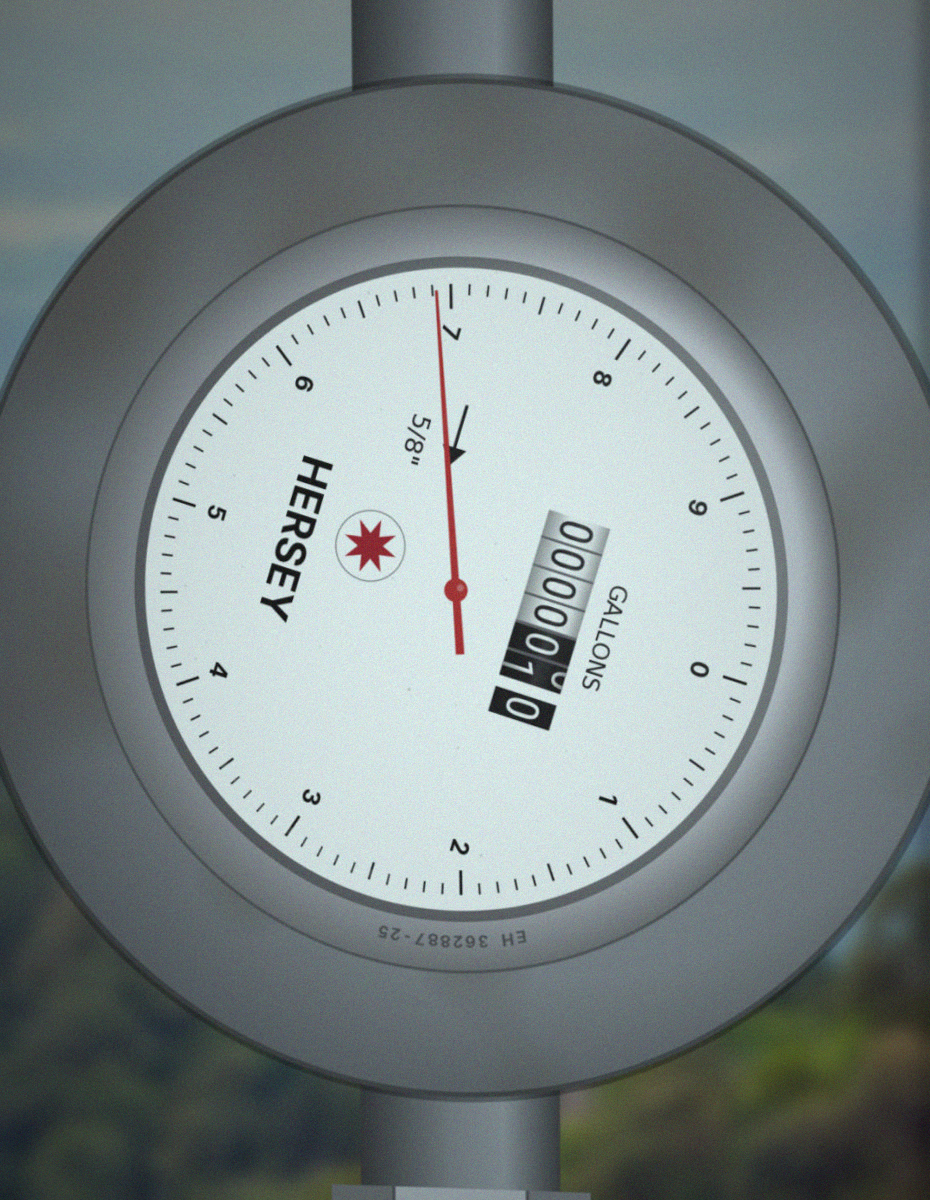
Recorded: 6.9 gal
